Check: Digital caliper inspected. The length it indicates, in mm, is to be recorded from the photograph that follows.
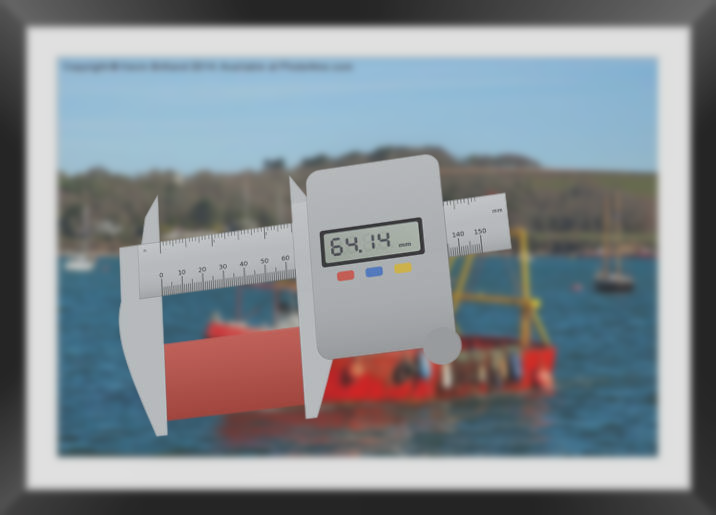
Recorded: 64.14 mm
